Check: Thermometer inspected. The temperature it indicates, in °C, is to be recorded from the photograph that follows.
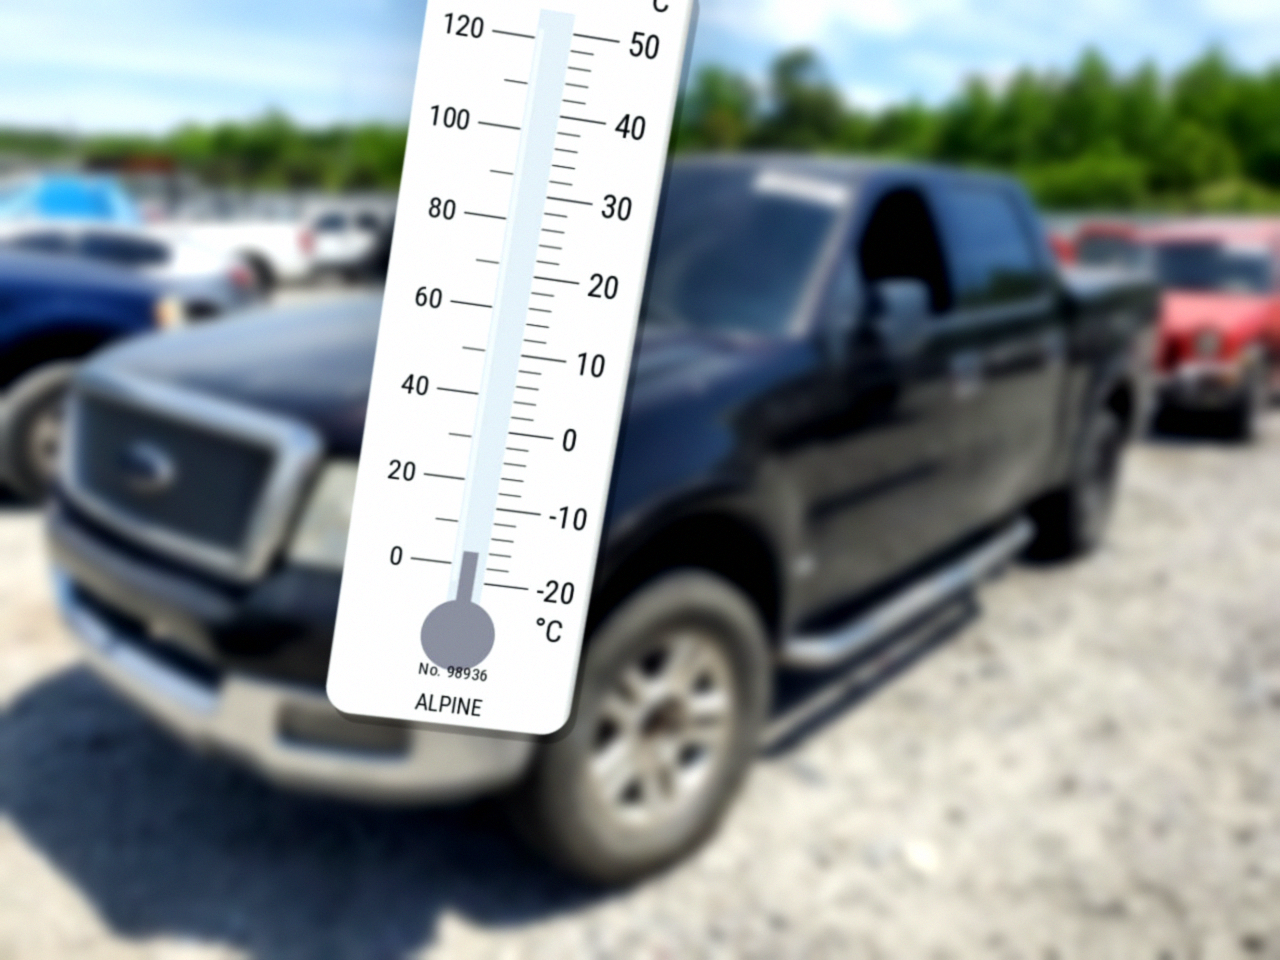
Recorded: -16 °C
